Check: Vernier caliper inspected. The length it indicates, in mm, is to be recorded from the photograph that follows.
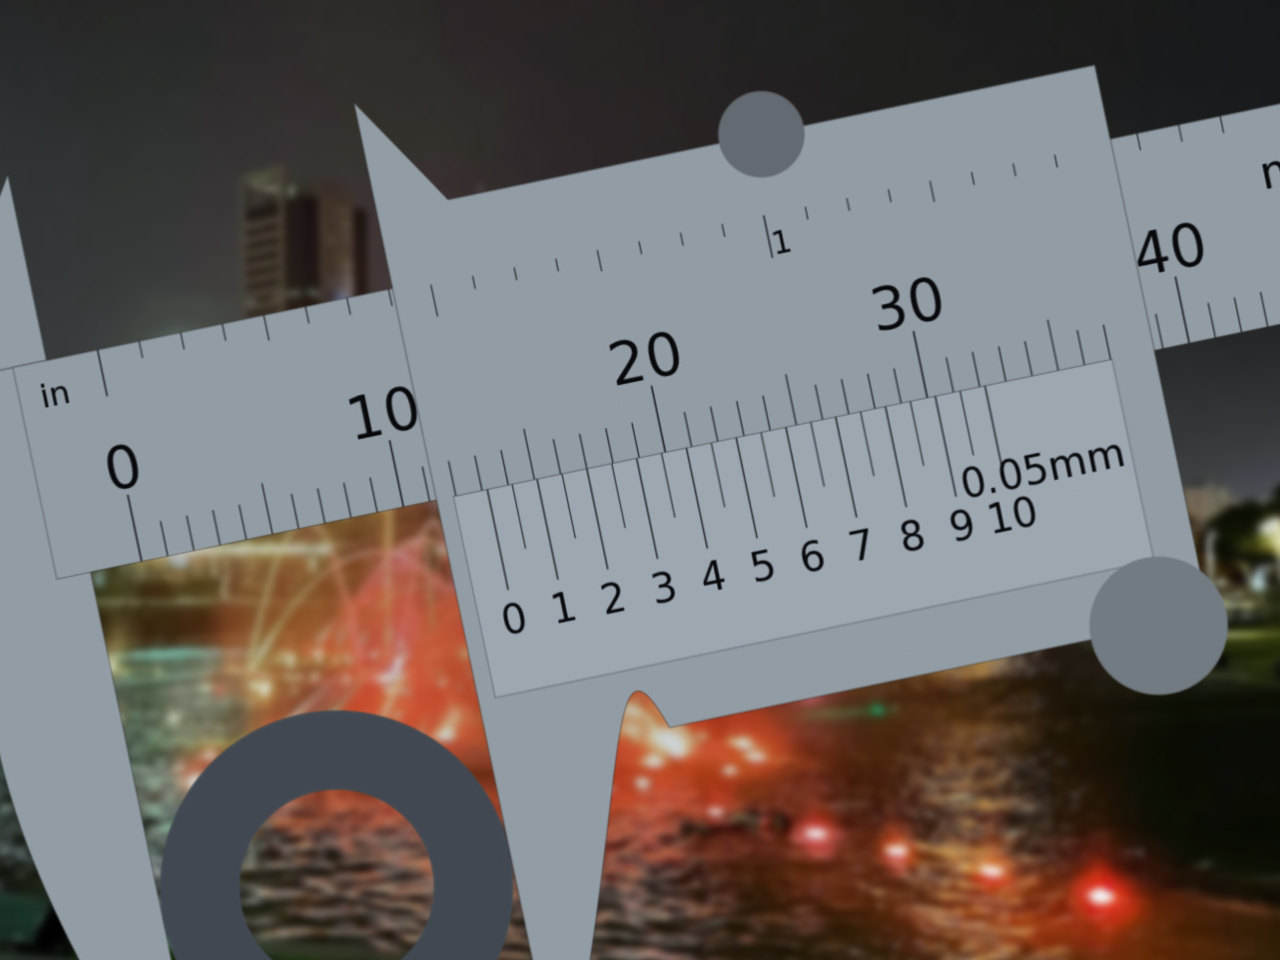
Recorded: 13.20 mm
